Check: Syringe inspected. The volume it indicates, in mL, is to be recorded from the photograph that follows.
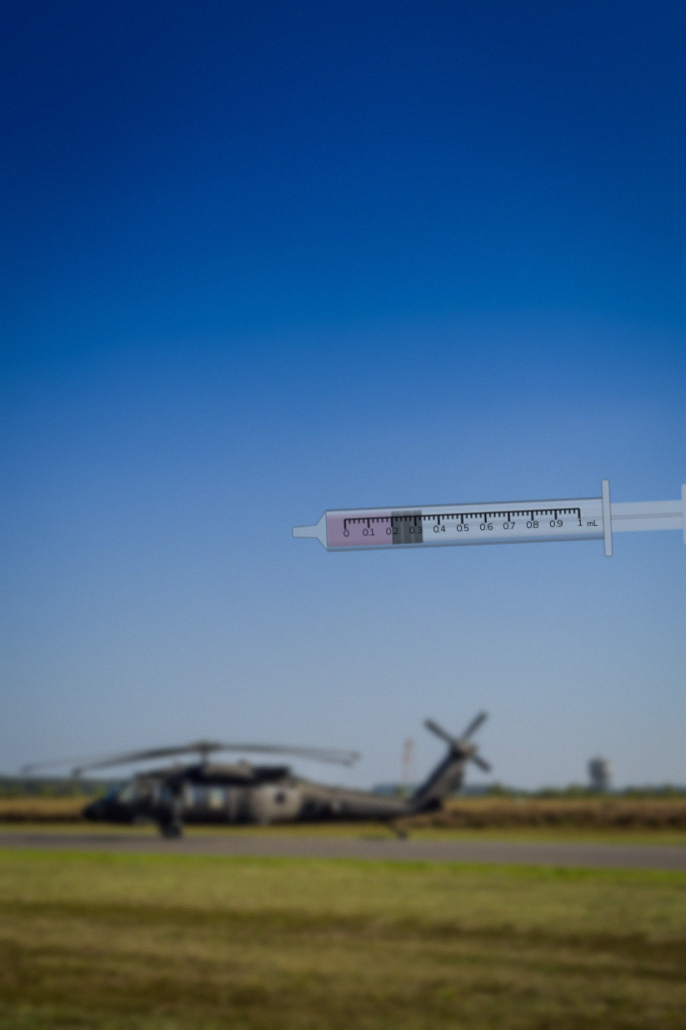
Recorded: 0.2 mL
